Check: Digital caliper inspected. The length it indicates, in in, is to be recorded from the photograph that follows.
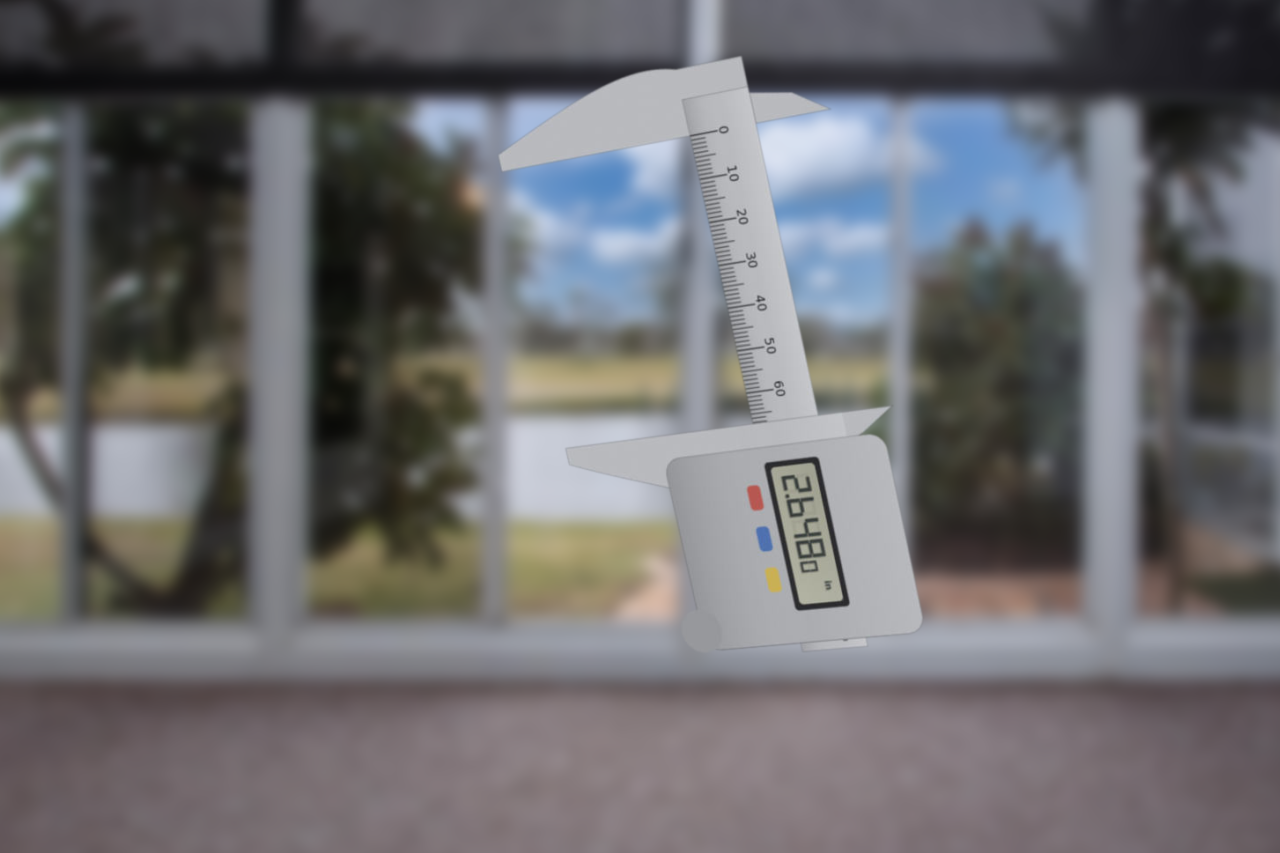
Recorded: 2.6480 in
